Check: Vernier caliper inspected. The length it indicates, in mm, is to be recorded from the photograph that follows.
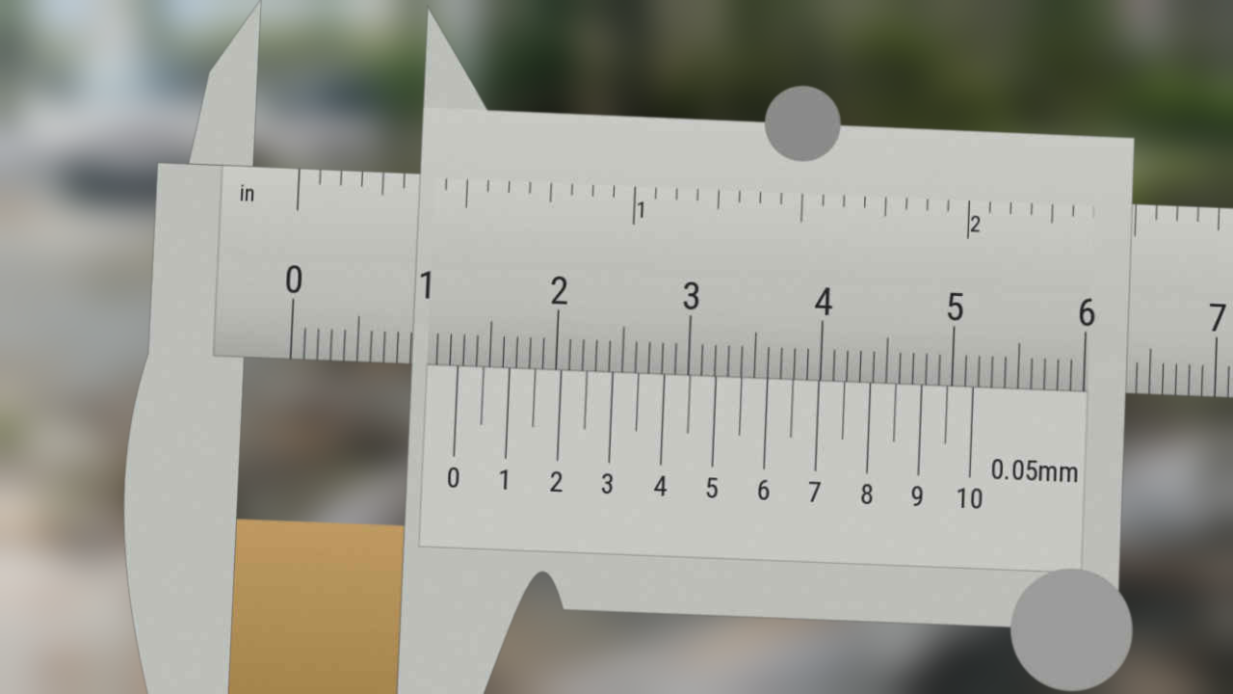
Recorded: 12.6 mm
